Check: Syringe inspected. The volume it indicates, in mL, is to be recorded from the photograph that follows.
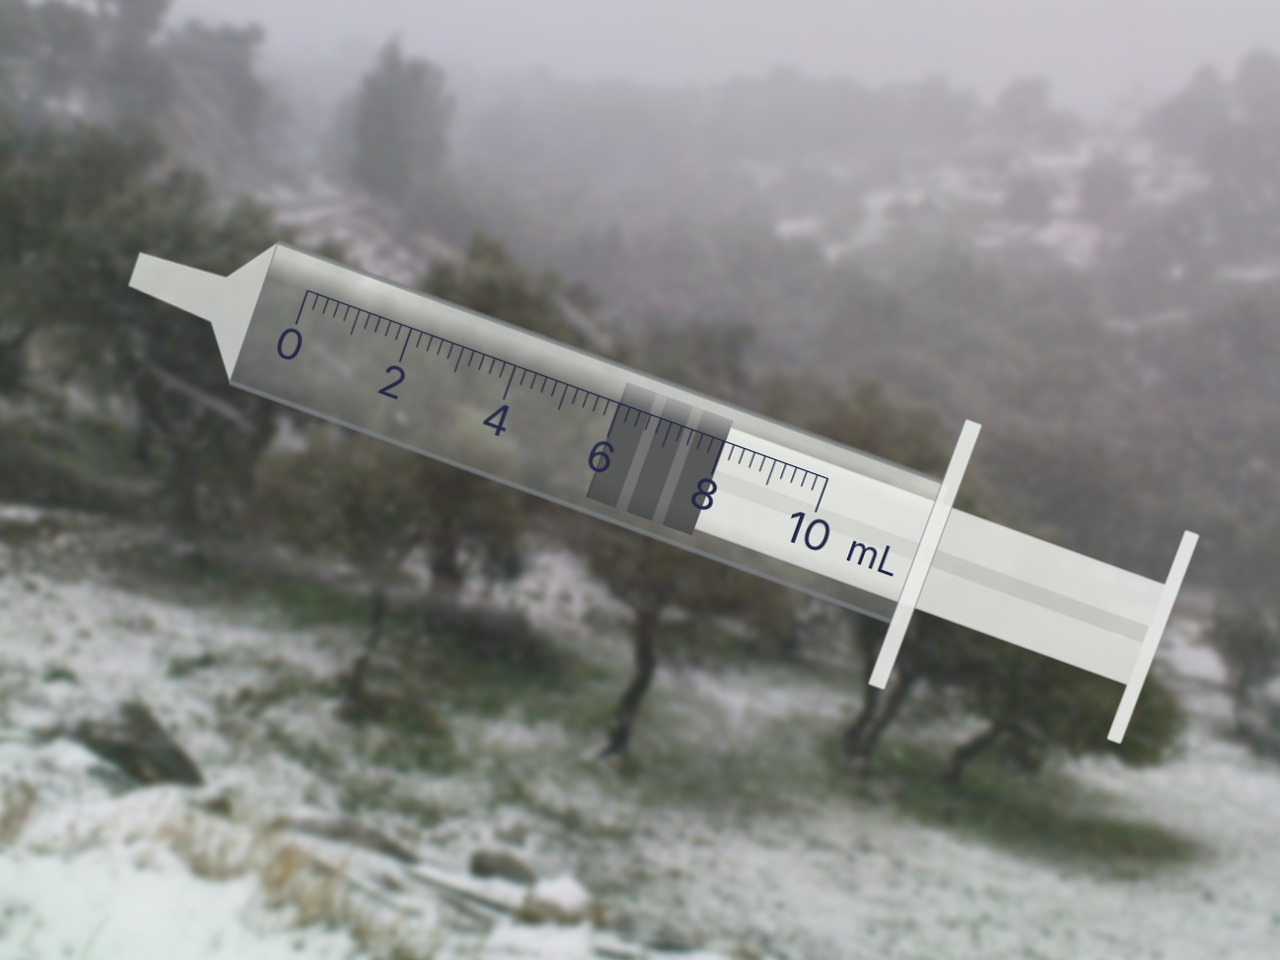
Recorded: 6 mL
